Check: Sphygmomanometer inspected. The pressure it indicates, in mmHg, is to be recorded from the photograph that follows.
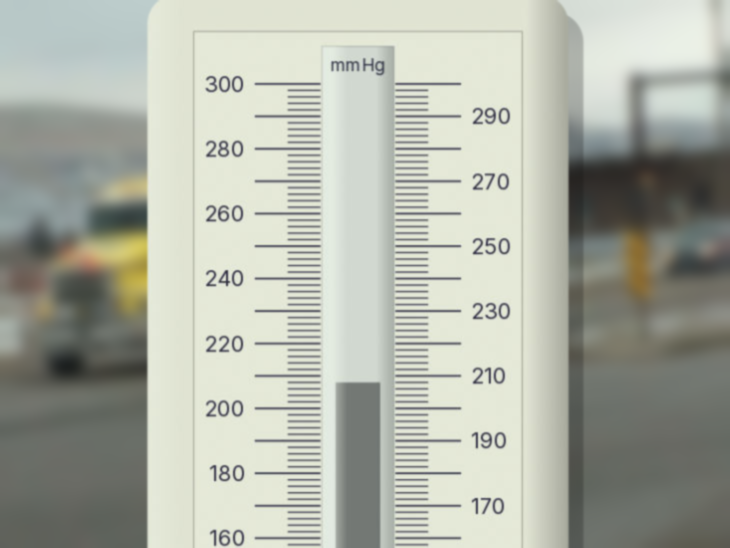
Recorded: 208 mmHg
